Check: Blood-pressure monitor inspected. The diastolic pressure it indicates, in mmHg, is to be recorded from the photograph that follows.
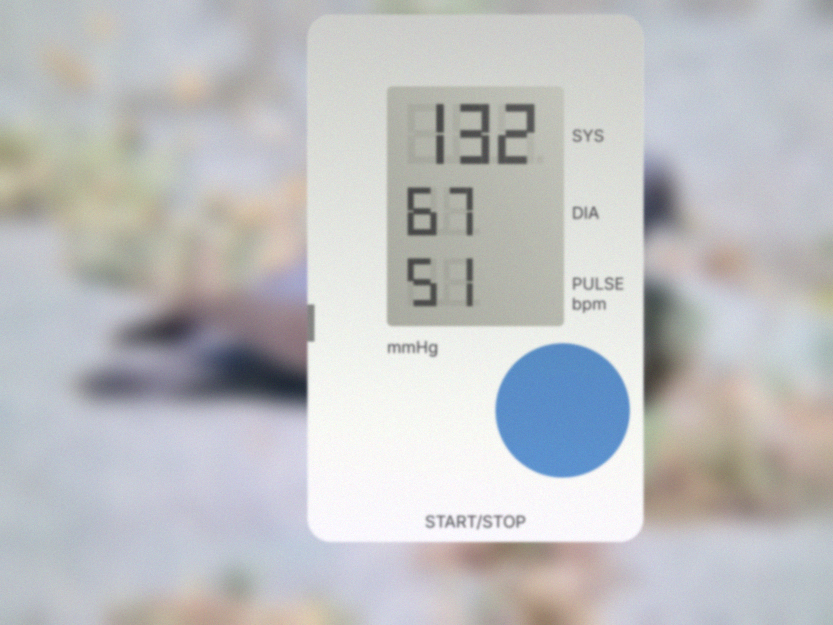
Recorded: 67 mmHg
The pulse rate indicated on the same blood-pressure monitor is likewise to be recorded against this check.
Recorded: 51 bpm
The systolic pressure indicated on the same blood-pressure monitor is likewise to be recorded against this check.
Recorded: 132 mmHg
